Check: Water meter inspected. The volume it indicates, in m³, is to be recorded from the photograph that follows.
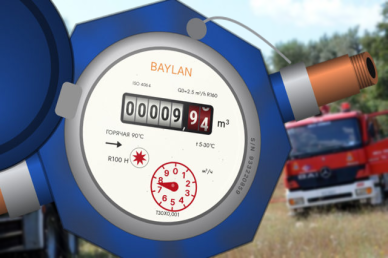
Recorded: 9.937 m³
